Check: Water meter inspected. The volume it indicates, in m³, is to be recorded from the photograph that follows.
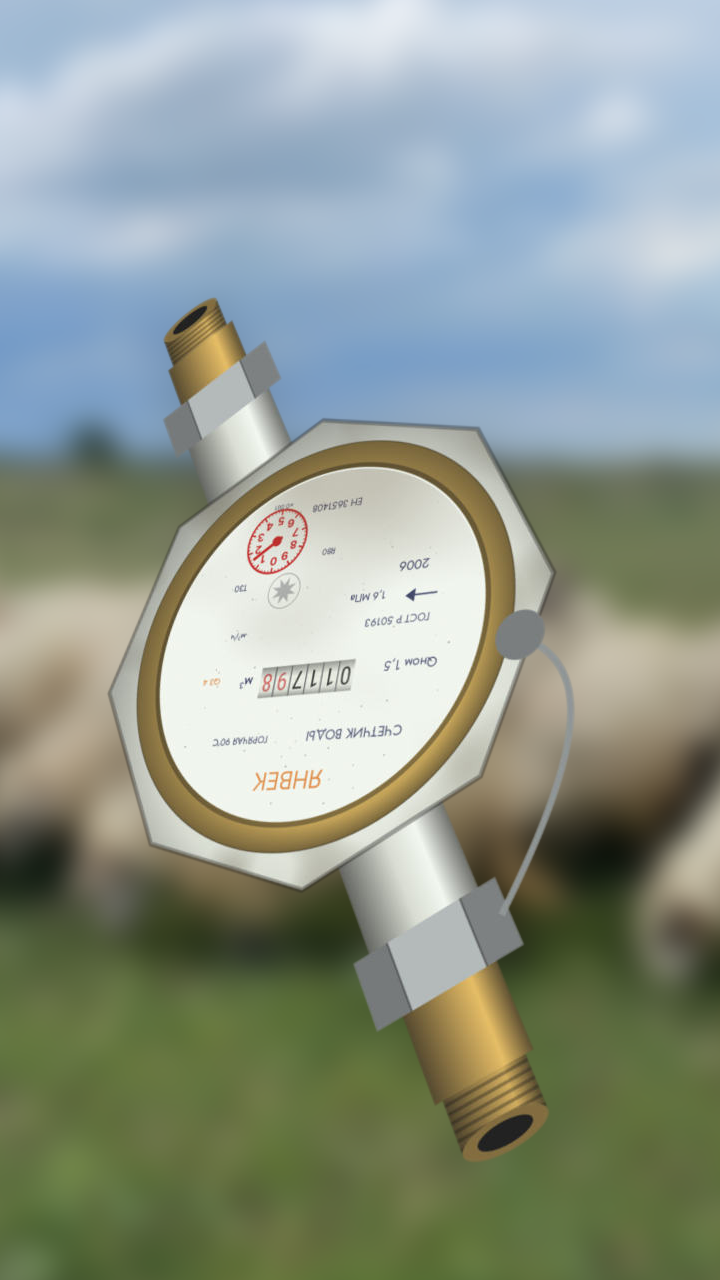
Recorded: 117.981 m³
